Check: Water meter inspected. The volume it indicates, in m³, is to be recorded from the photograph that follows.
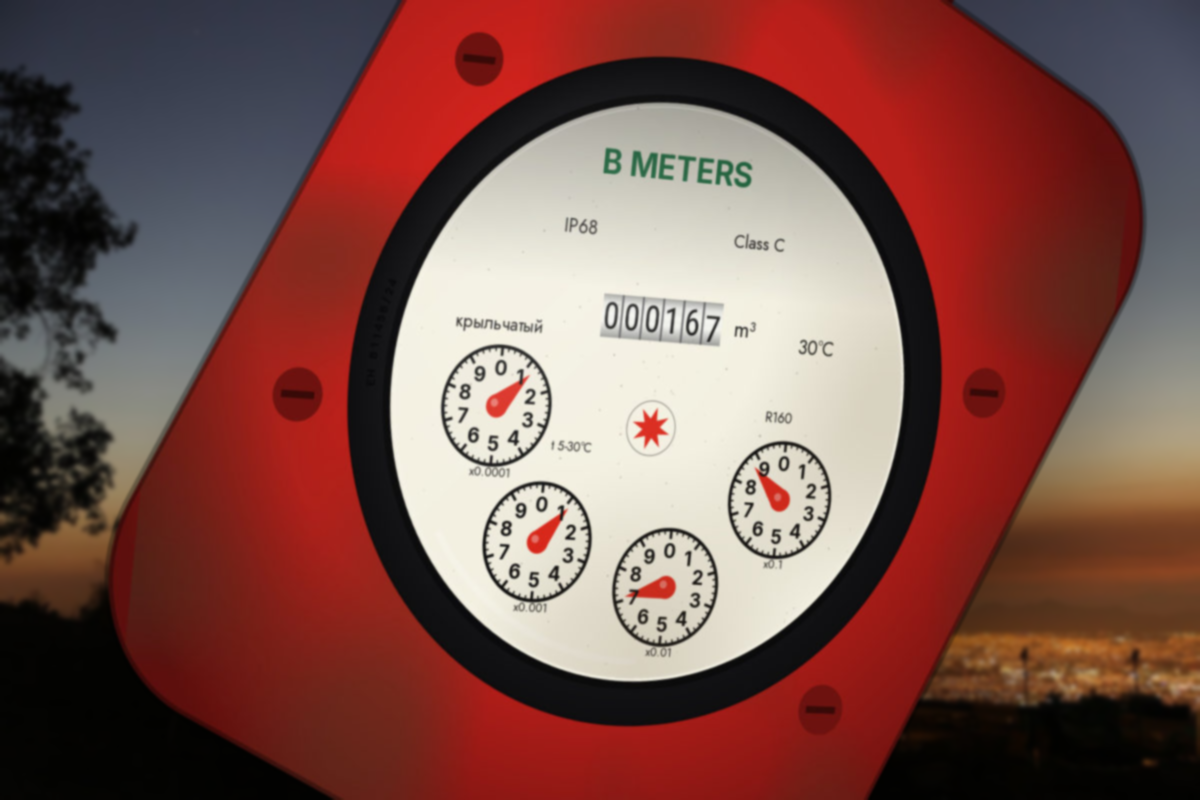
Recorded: 166.8711 m³
